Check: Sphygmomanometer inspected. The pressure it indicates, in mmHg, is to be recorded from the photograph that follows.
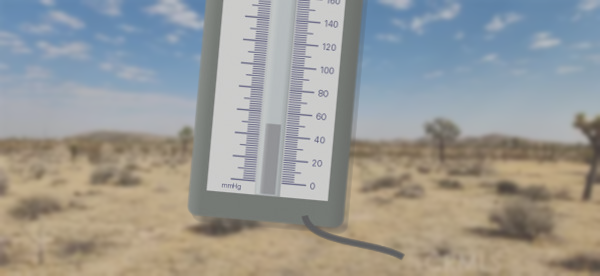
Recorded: 50 mmHg
